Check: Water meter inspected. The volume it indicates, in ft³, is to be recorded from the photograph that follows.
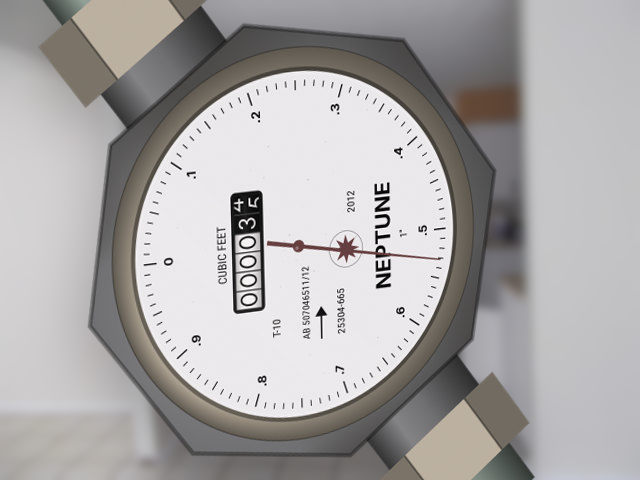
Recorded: 34.53 ft³
